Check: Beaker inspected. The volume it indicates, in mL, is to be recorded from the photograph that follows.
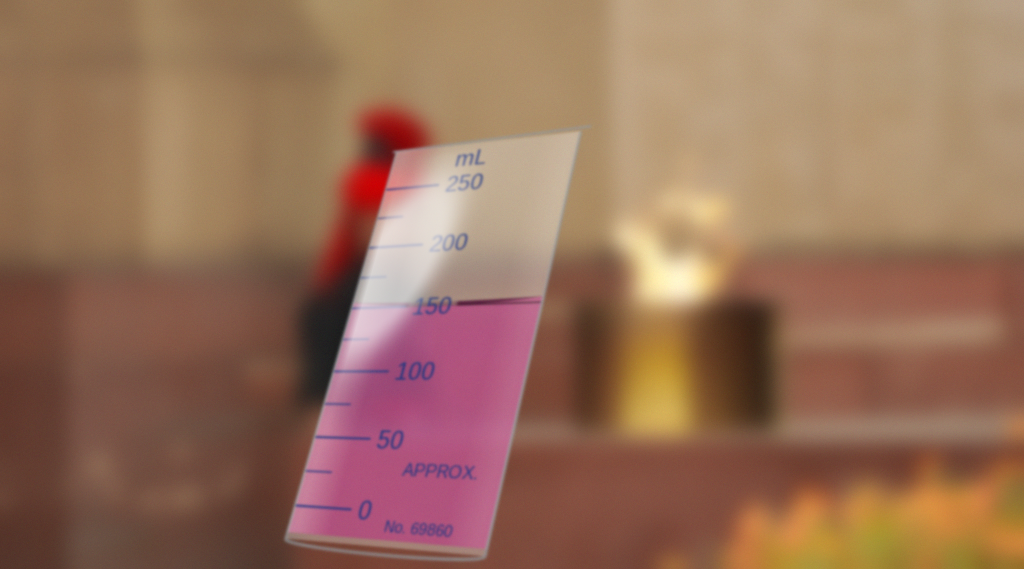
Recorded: 150 mL
